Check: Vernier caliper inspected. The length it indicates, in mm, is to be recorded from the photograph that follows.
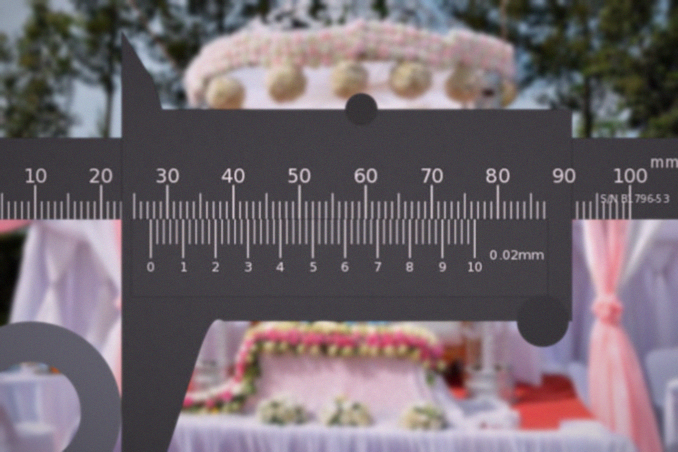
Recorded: 27.5 mm
